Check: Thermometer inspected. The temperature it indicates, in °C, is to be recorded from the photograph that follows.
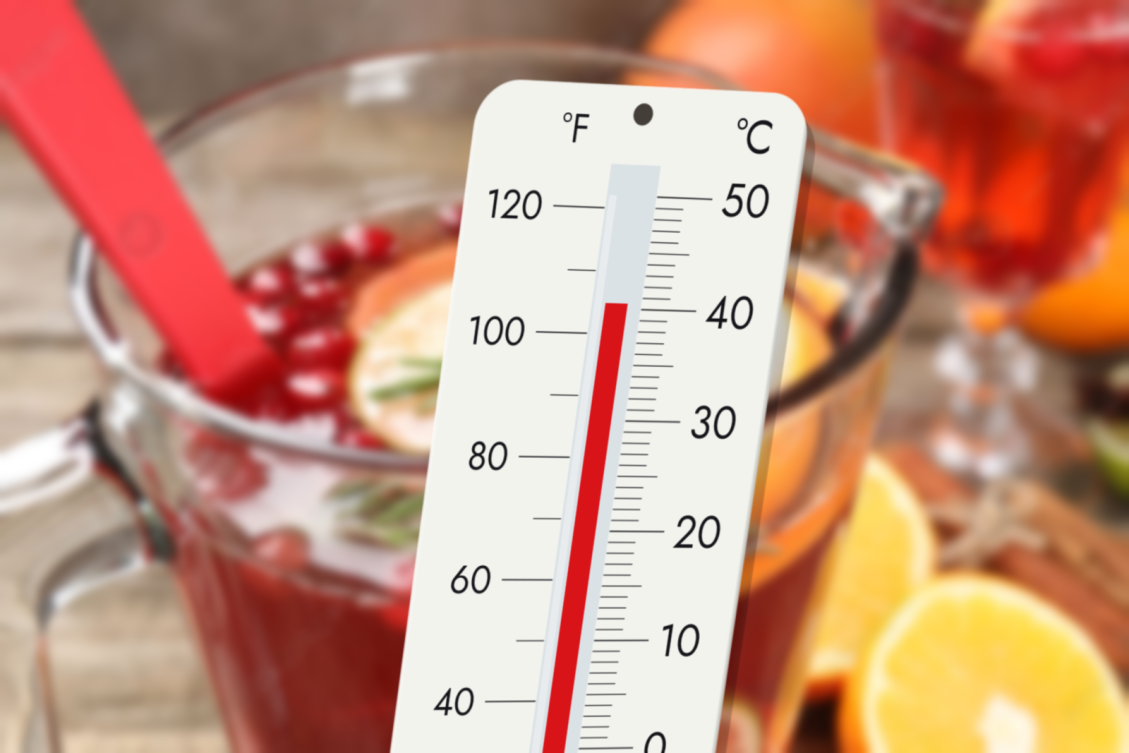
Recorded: 40.5 °C
